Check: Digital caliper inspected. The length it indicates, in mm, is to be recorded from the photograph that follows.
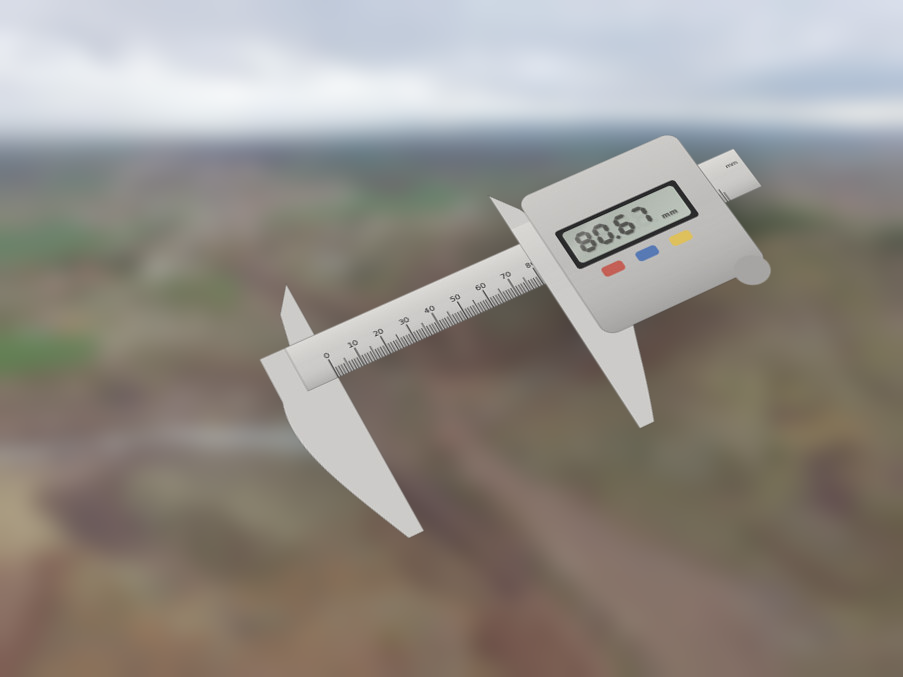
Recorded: 80.67 mm
